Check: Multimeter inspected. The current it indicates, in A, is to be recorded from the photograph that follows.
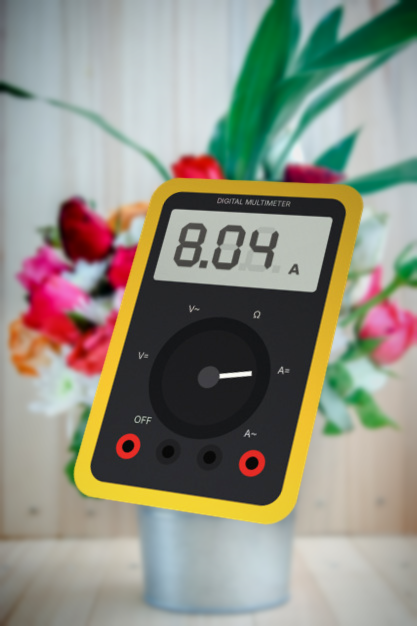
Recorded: 8.04 A
